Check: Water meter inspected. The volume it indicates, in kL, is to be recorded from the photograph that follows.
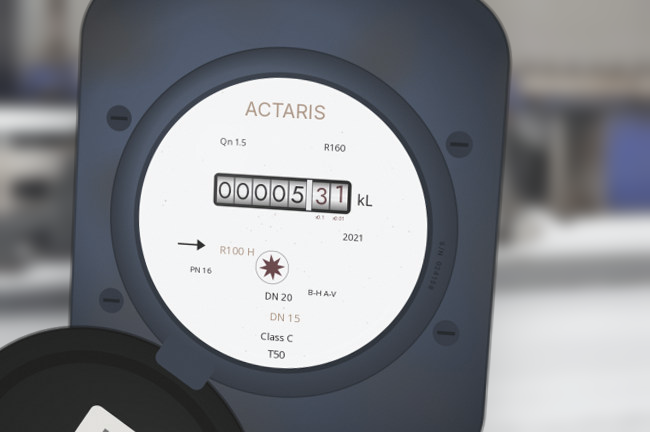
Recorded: 5.31 kL
